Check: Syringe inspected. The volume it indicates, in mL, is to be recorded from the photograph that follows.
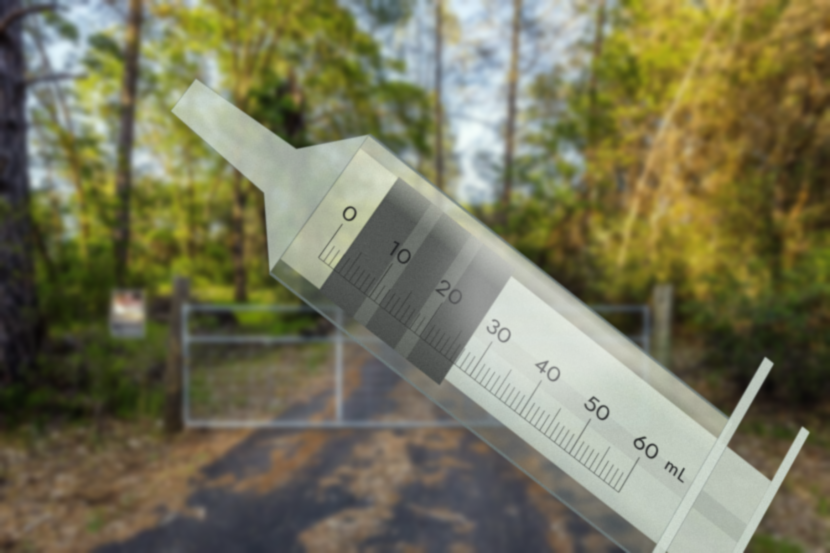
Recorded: 3 mL
